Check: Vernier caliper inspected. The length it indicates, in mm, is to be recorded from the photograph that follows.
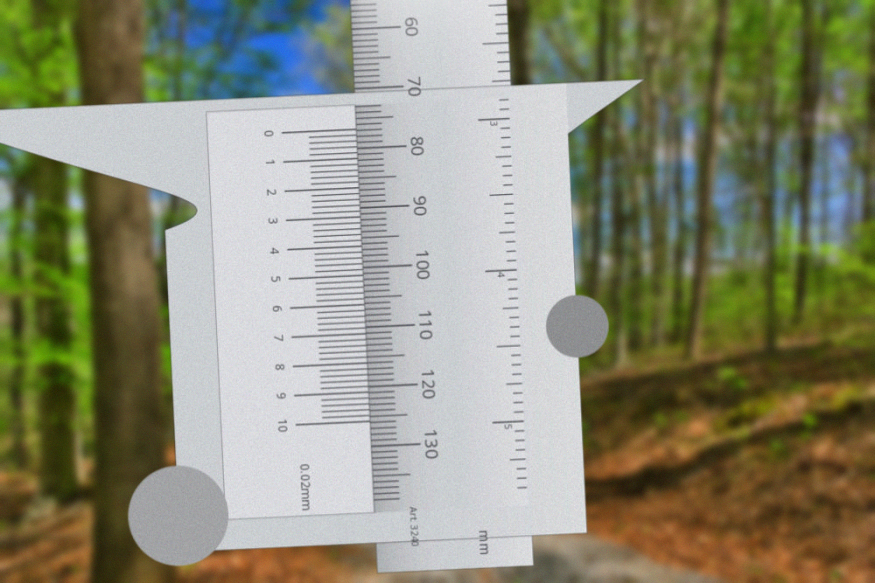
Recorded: 76.8 mm
